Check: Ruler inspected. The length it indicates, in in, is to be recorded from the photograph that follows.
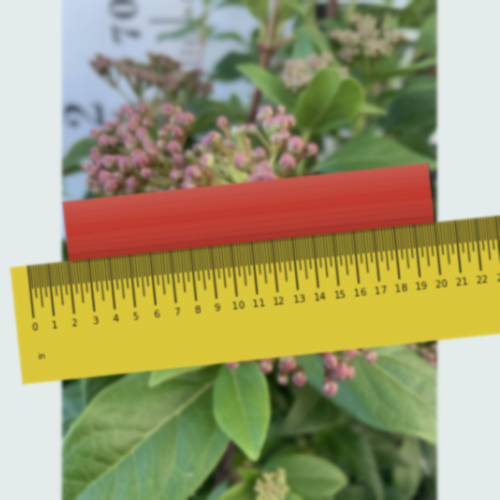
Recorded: 18 in
